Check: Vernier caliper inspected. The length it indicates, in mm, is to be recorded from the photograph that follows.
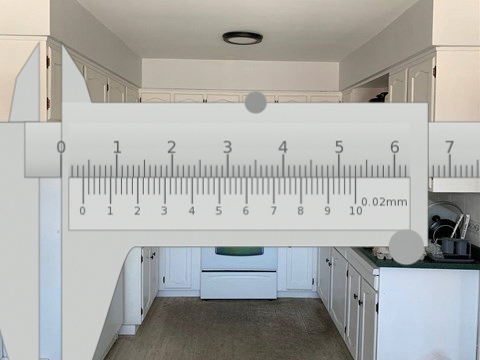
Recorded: 4.0 mm
